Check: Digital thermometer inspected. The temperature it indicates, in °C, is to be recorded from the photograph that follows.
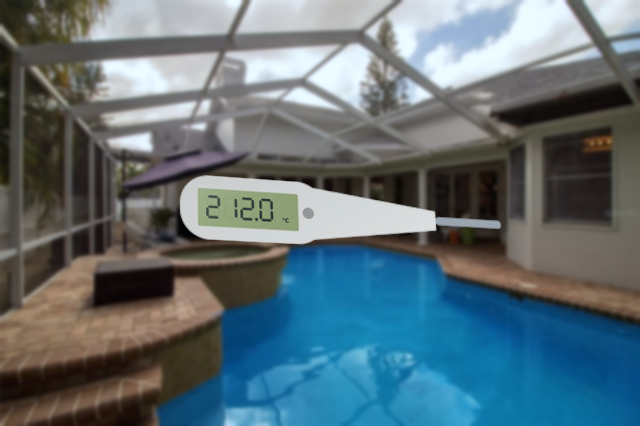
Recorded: 212.0 °C
